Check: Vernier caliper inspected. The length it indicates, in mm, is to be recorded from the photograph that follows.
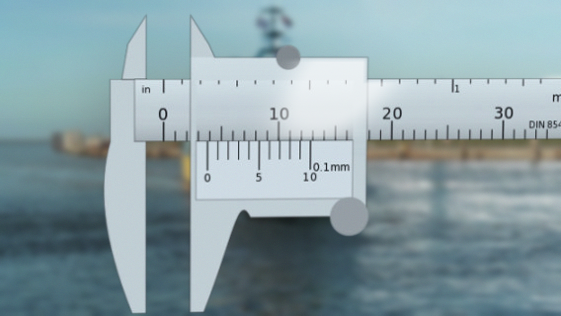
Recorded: 3.8 mm
